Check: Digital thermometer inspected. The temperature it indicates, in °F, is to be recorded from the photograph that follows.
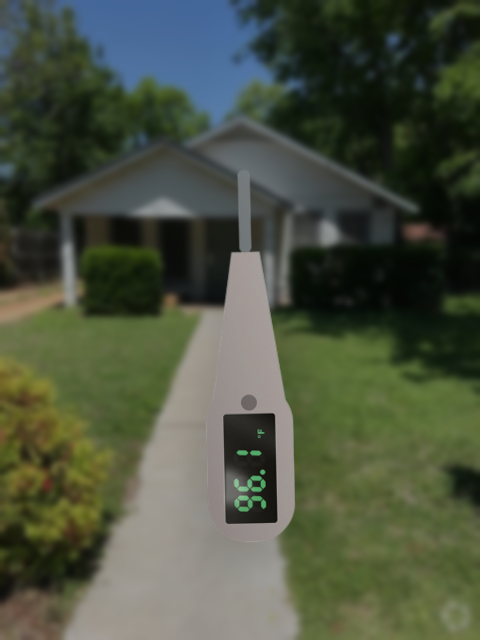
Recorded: 96.1 °F
